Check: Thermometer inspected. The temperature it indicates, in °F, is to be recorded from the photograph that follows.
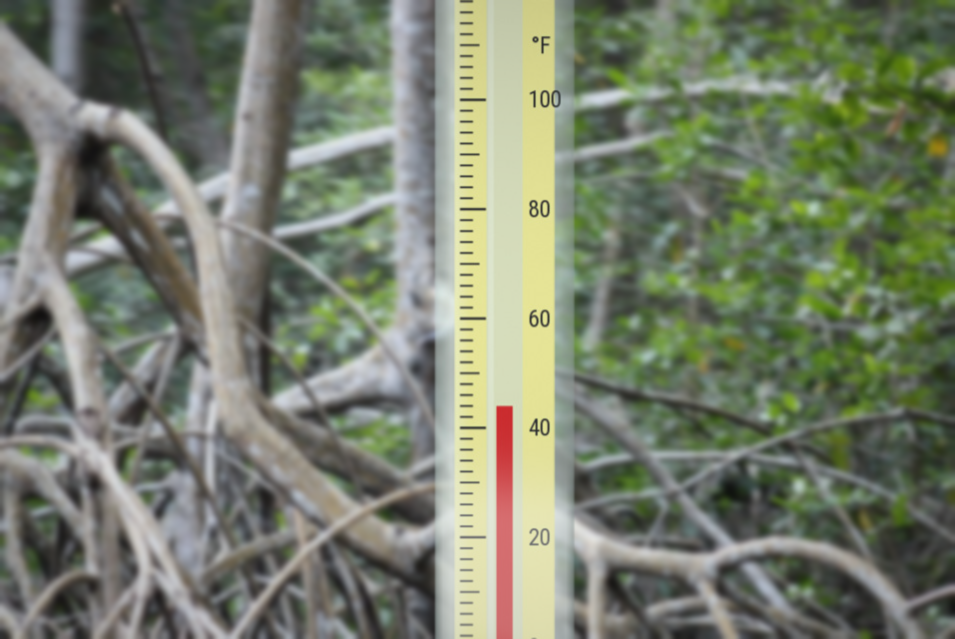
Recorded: 44 °F
